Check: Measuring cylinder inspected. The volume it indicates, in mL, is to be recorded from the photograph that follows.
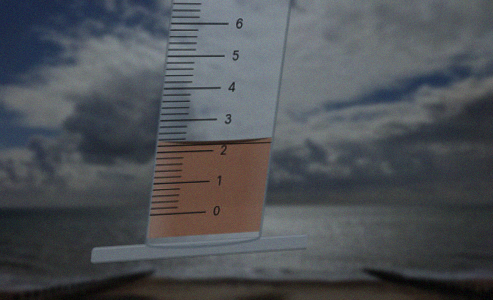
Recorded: 2.2 mL
